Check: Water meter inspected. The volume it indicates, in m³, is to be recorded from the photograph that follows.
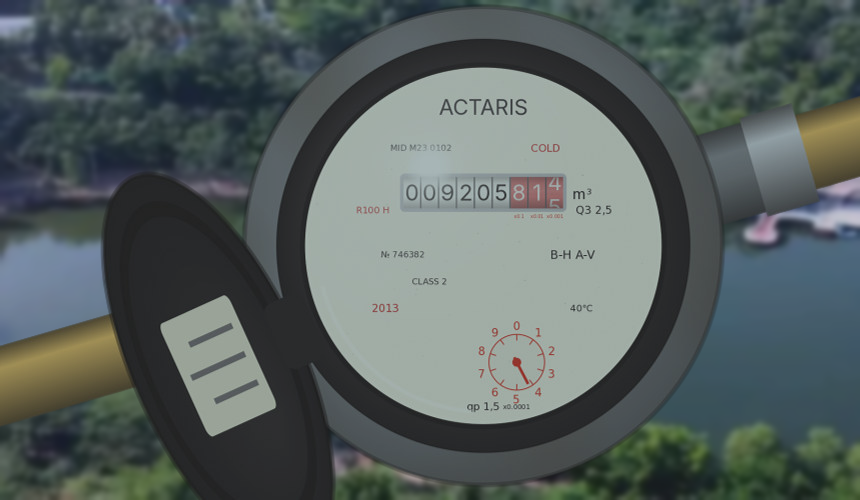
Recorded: 9205.8144 m³
